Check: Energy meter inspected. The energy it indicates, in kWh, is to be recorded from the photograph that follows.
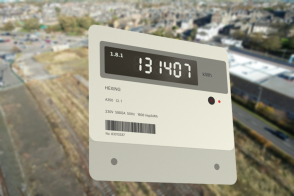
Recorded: 131407 kWh
